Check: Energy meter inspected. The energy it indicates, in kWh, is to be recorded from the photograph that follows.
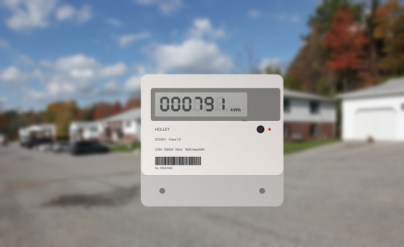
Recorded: 791 kWh
